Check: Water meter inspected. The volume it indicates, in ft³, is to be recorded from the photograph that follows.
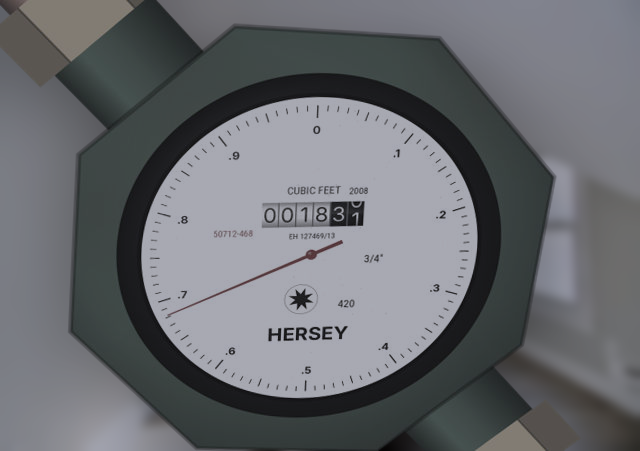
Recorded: 1830.68 ft³
